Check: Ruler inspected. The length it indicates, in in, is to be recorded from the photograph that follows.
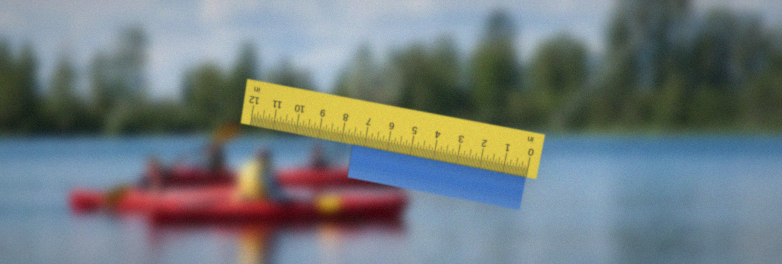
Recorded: 7.5 in
